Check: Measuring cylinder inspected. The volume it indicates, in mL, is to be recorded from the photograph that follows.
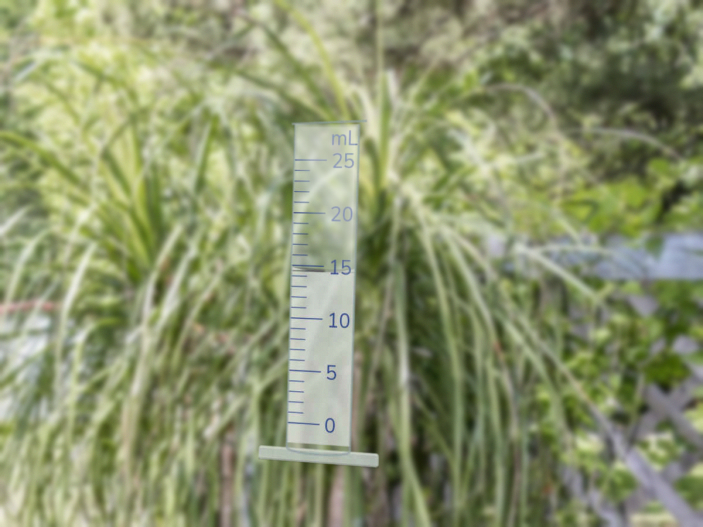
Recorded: 14.5 mL
